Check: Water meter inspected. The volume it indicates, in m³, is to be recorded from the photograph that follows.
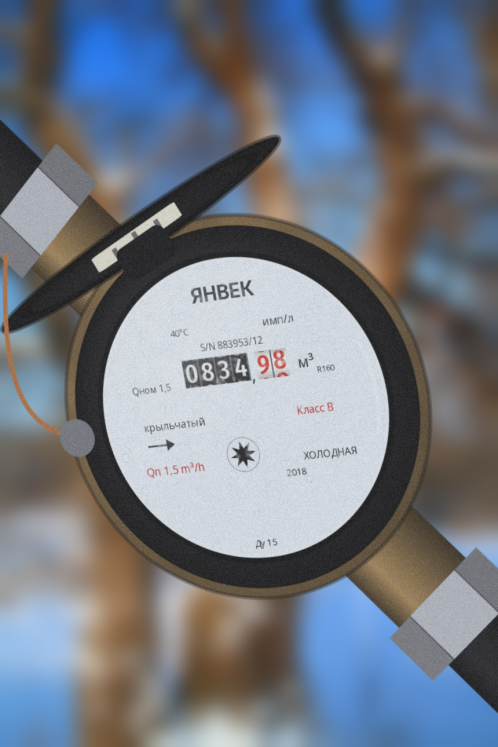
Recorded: 834.98 m³
